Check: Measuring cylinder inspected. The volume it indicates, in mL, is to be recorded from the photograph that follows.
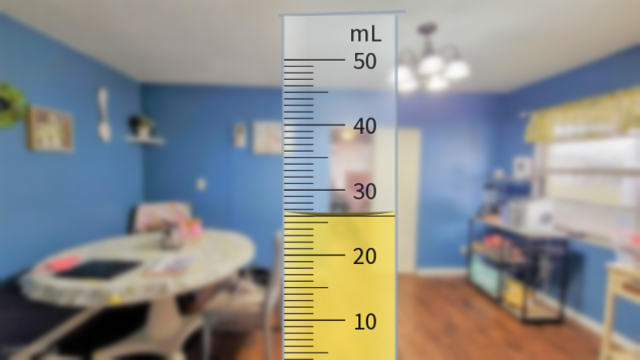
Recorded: 26 mL
